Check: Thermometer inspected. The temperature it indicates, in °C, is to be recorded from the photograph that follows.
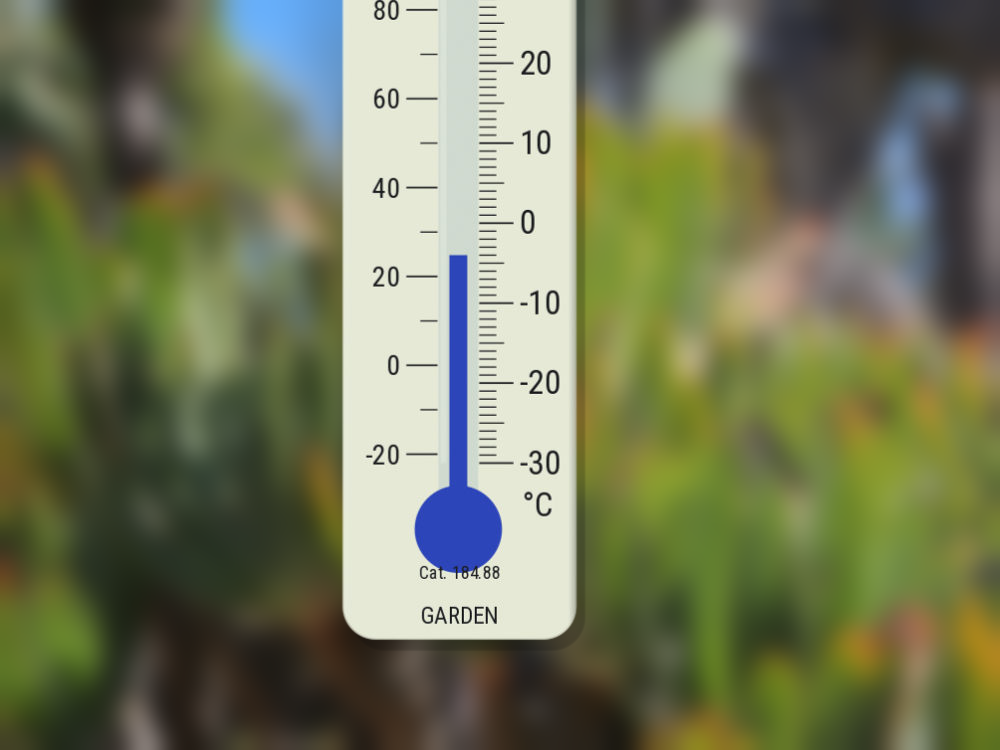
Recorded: -4 °C
